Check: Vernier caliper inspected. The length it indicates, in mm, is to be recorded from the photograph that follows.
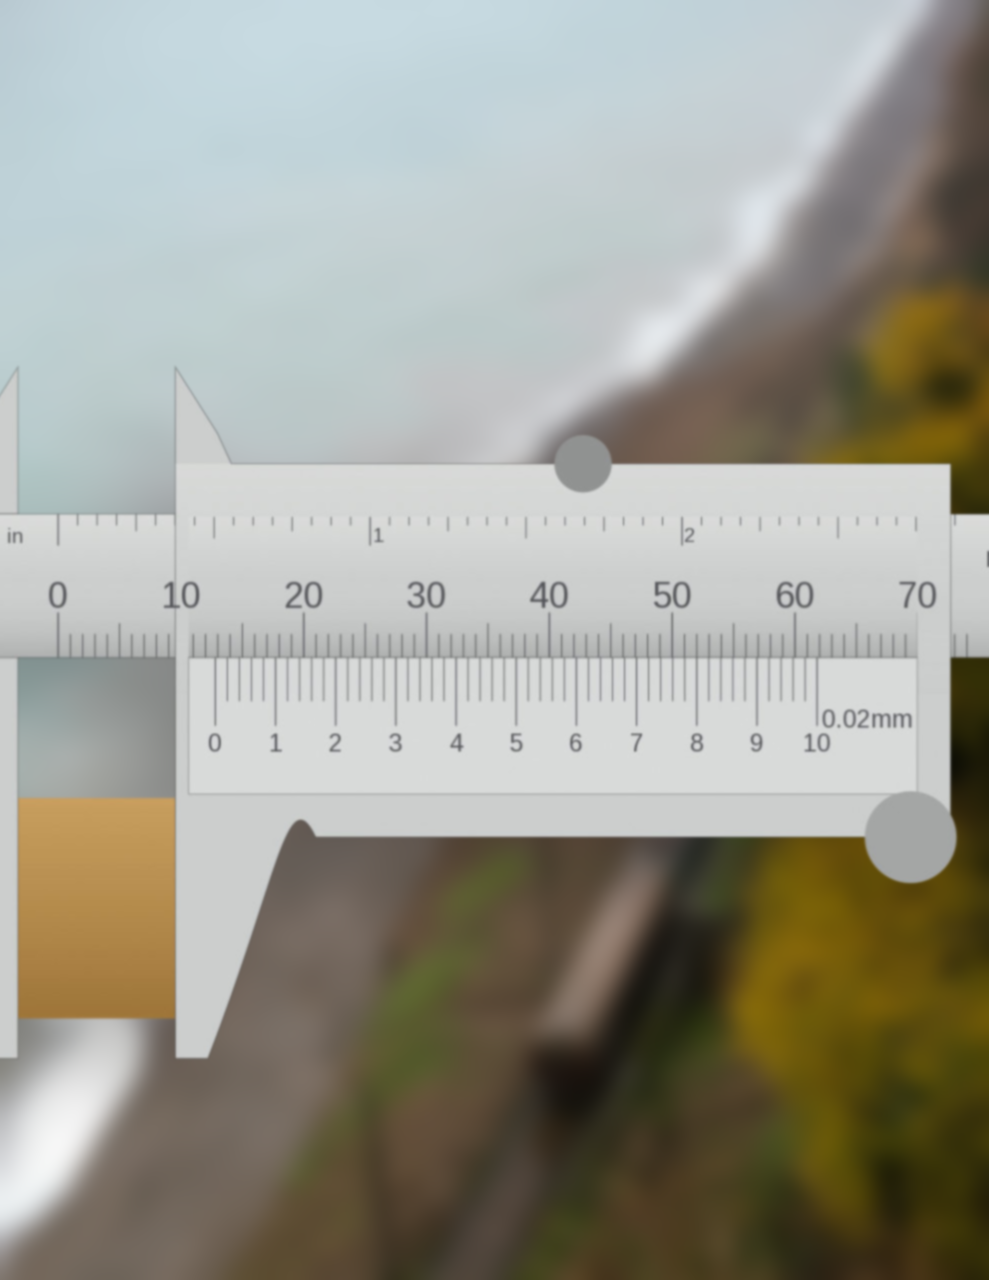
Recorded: 12.8 mm
